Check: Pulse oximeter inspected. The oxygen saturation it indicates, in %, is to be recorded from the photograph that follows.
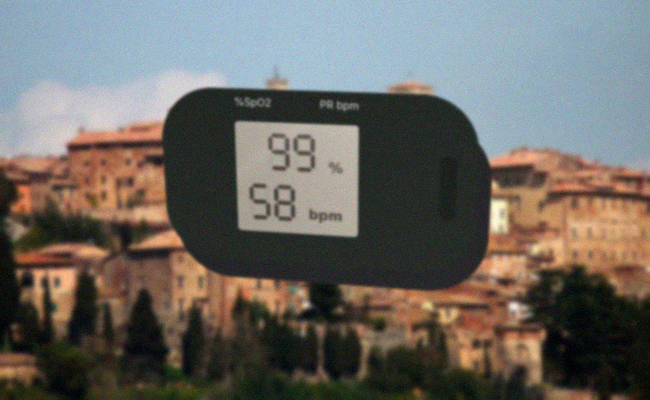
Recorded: 99 %
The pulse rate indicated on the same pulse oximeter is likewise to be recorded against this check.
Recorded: 58 bpm
